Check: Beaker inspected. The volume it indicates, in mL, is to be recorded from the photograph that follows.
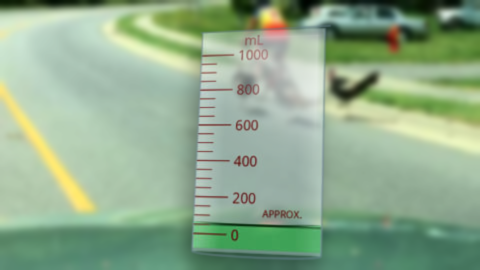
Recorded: 50 mL
